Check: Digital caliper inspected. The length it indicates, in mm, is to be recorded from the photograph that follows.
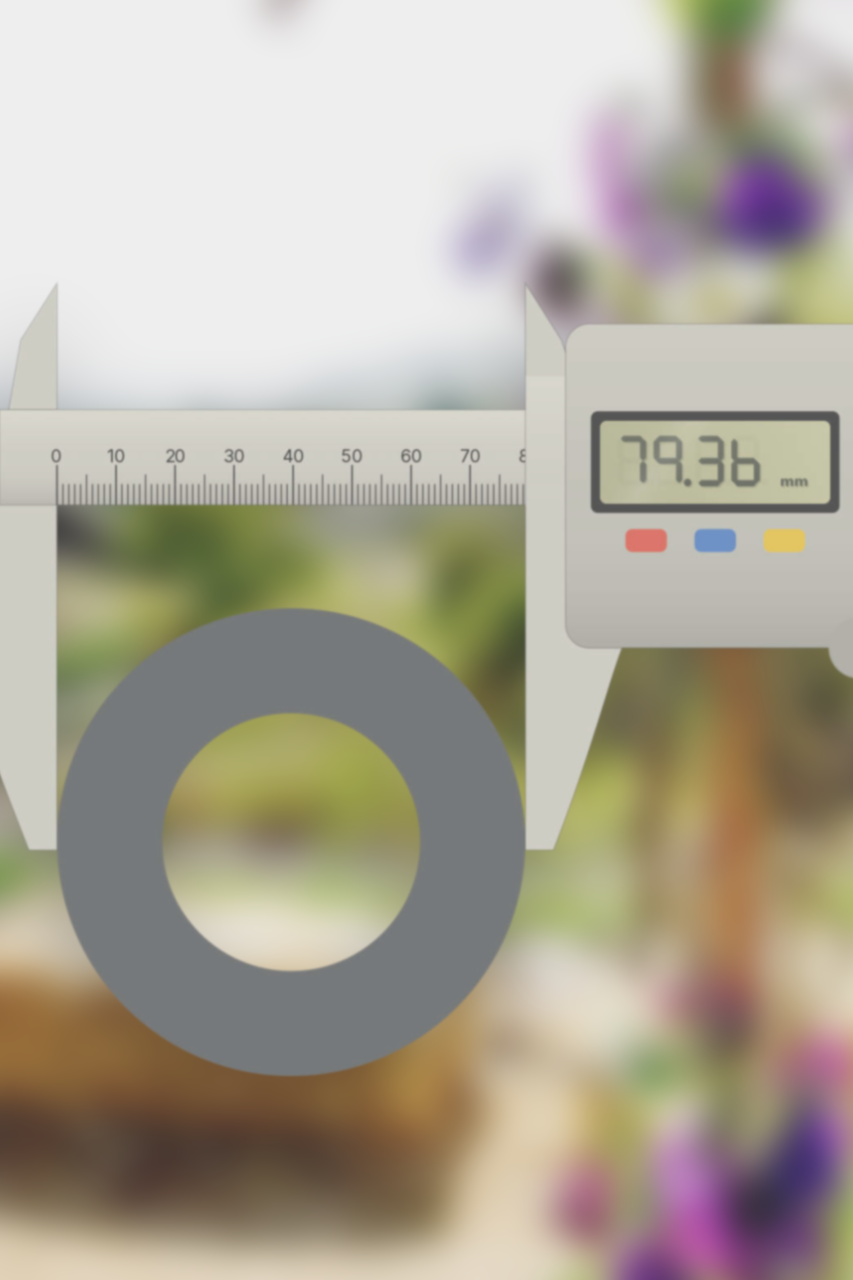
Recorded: 79.36 mm
